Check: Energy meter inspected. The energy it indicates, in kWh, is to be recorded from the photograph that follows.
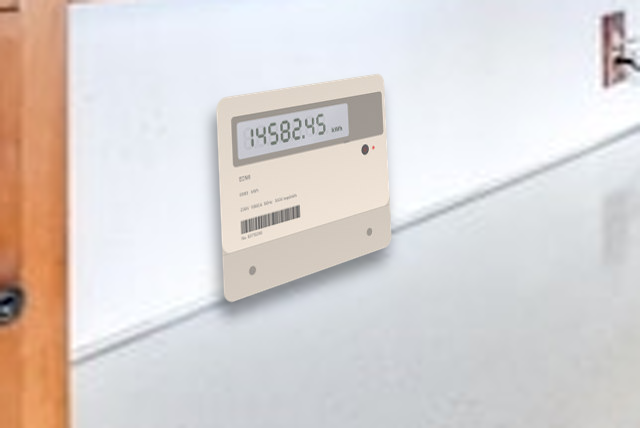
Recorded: 14582.45 kWh
